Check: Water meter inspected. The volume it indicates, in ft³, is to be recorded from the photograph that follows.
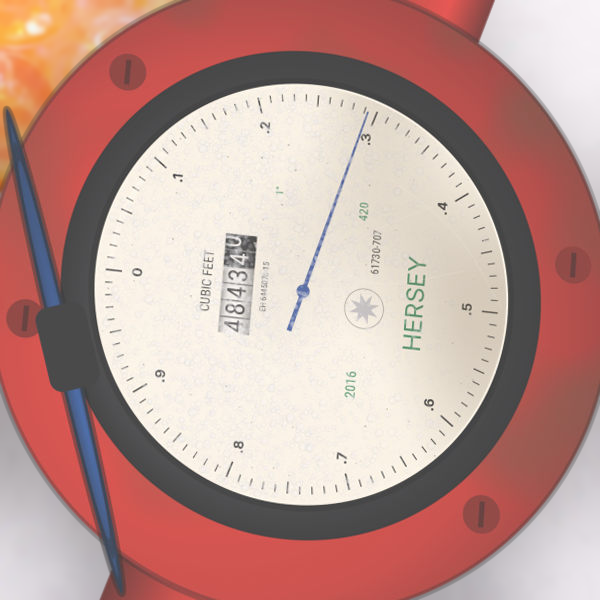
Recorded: 484340.29 ft³
